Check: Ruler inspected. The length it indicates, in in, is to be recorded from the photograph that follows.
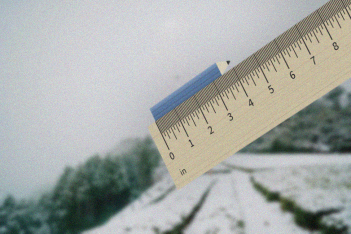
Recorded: 4 in
